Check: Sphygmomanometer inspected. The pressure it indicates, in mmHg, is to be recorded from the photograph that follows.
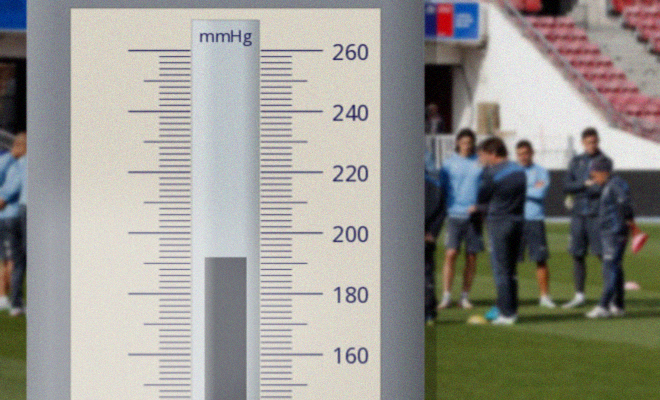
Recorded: 192 mmHg
